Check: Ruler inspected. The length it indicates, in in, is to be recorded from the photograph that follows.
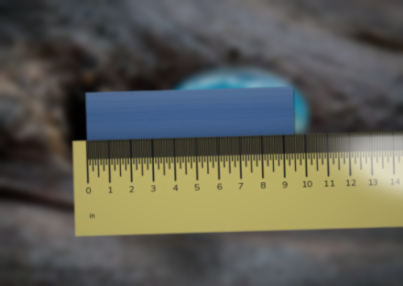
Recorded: 9.5 in
